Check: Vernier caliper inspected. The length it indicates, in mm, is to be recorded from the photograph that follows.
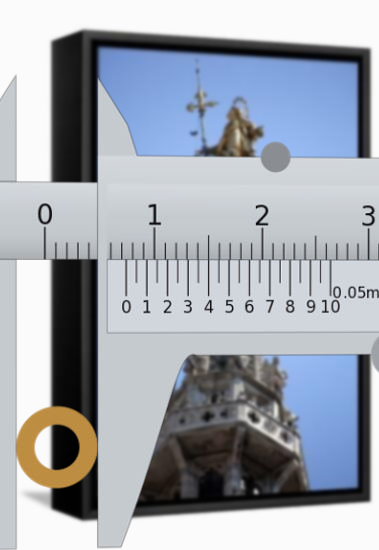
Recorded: 7.4 mm
